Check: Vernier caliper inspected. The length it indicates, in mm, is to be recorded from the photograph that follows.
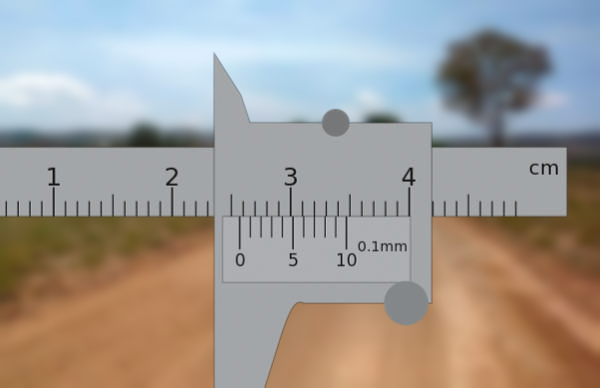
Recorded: 25.7 mm
